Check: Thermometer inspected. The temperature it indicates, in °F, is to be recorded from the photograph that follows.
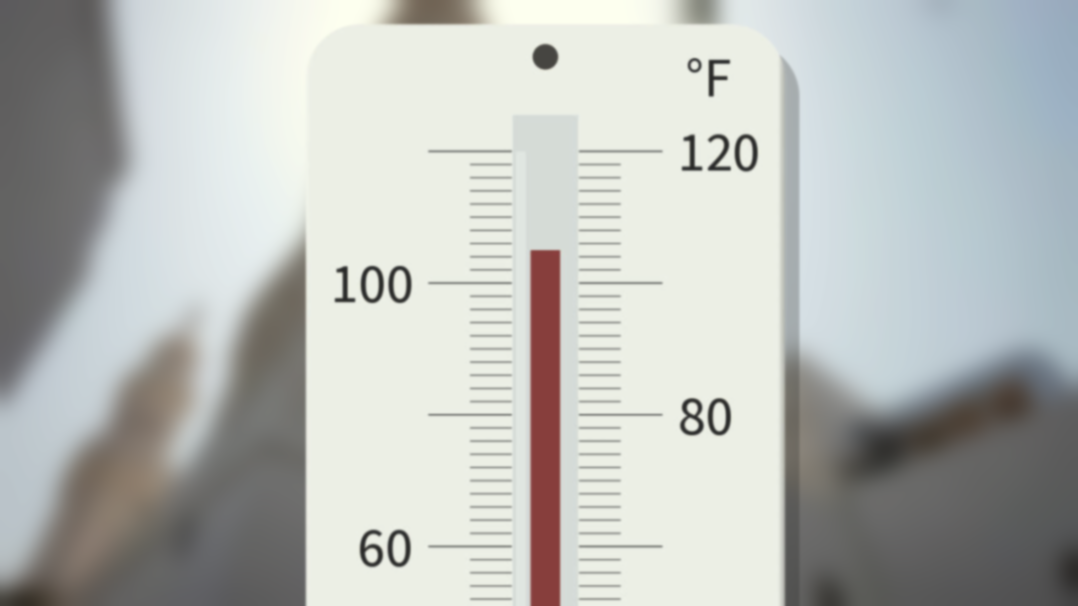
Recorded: 105 °F
